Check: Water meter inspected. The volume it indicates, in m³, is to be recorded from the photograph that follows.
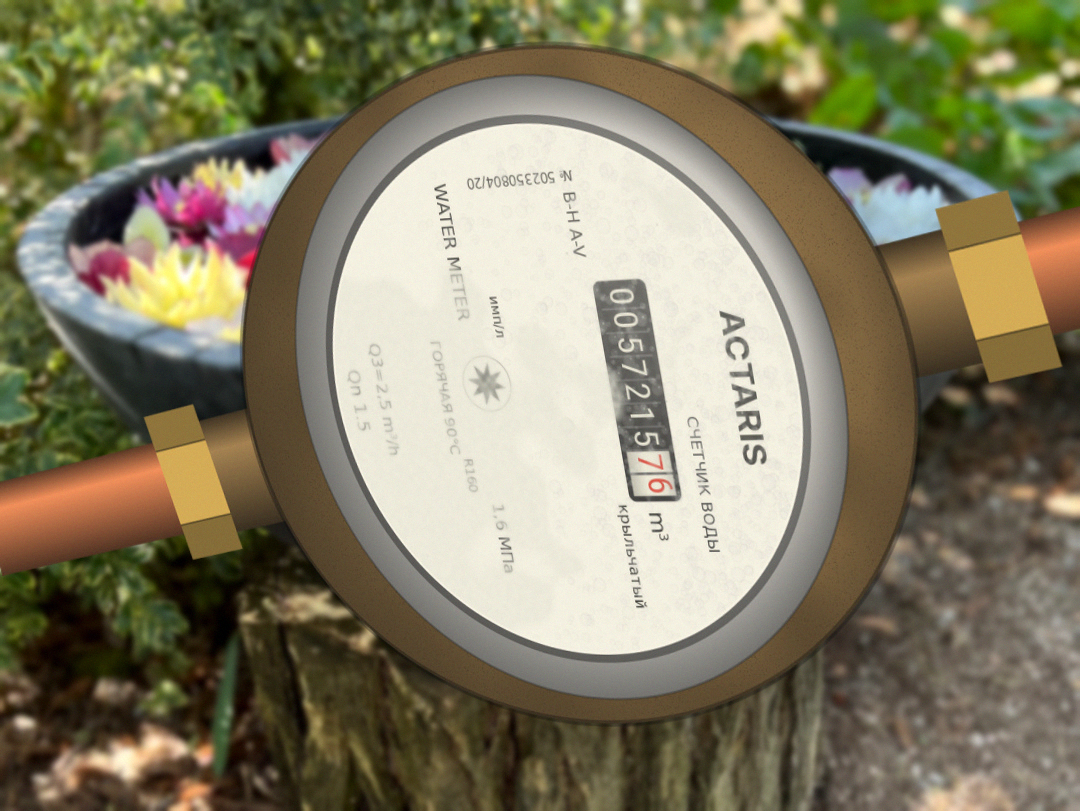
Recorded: 57215.76 m³
